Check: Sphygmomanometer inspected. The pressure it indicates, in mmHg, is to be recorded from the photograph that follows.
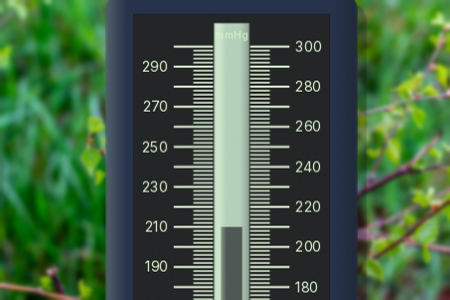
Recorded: 210 mmHg
